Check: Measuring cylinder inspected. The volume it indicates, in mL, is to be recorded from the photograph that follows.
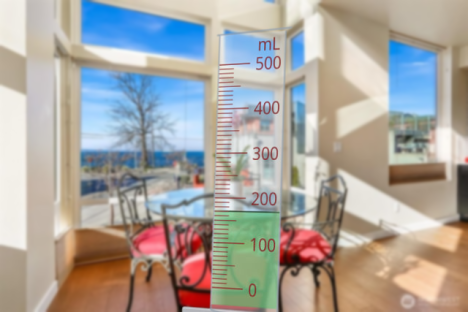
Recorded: 170 mL
